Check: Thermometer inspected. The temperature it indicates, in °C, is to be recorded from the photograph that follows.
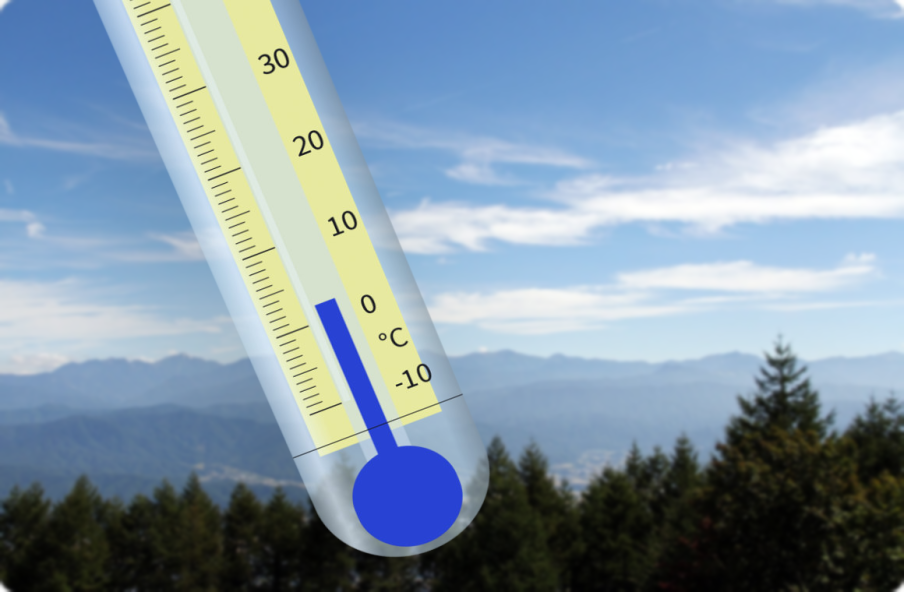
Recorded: 2 °C
